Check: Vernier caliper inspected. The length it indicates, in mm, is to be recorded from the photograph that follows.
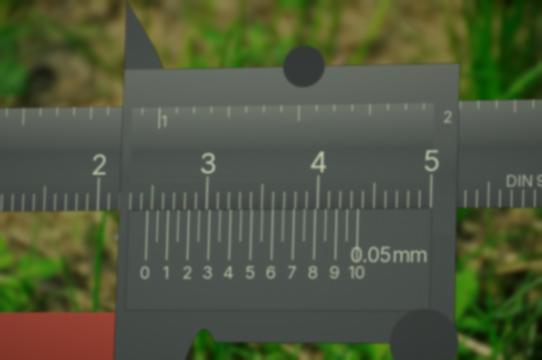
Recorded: 24.6 mm
